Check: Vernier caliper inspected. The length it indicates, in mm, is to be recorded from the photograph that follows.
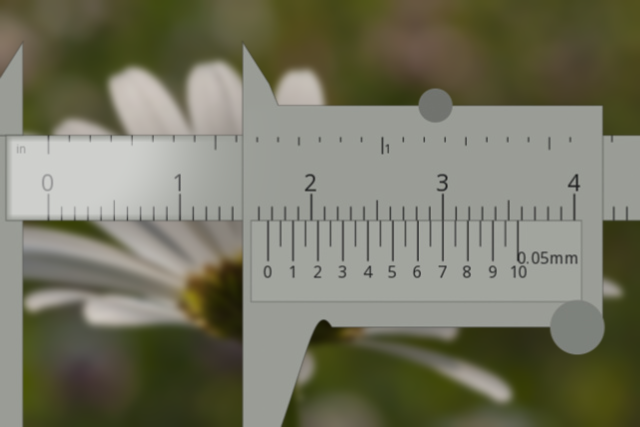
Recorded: 16.7 mm
